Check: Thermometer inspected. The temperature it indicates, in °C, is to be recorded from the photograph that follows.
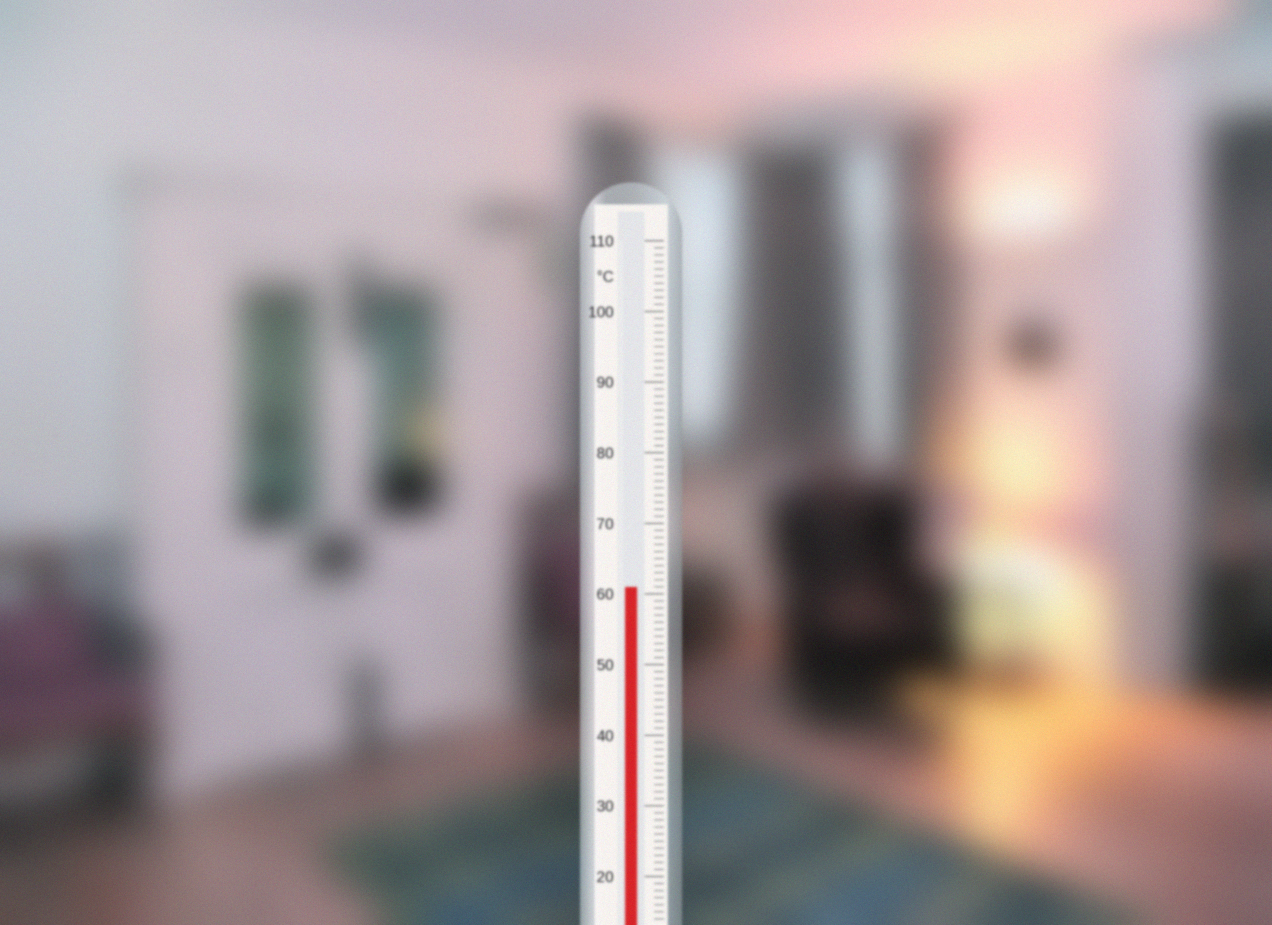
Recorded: 61 °C
